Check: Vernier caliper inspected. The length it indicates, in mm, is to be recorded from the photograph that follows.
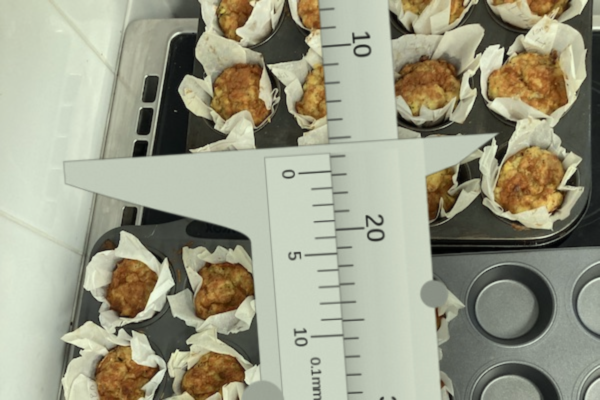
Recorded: 16.8 mm
